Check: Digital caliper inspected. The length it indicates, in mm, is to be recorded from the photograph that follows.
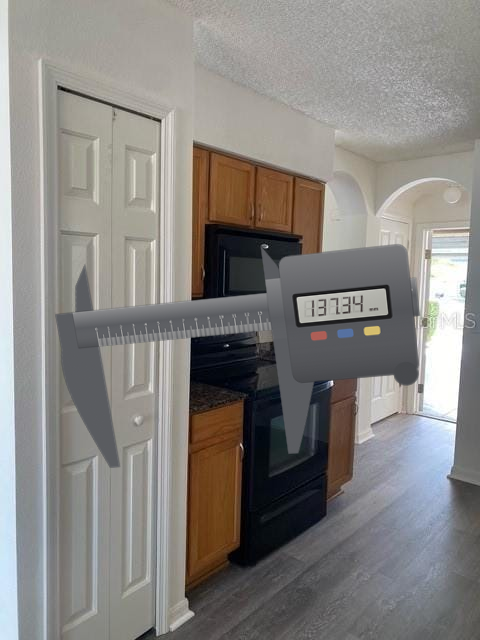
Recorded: 137.34 mm
